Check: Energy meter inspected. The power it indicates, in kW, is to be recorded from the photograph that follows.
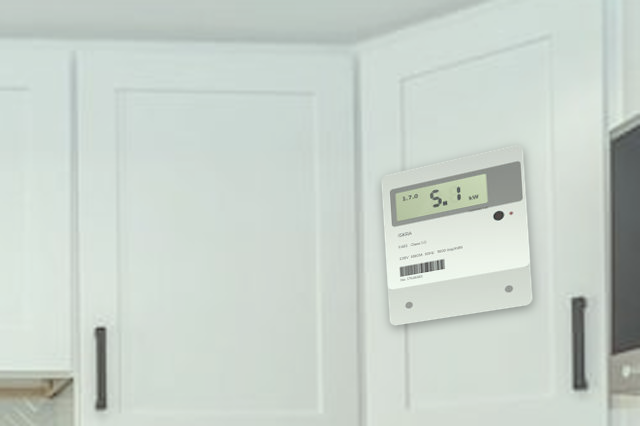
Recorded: 5.1 kW
